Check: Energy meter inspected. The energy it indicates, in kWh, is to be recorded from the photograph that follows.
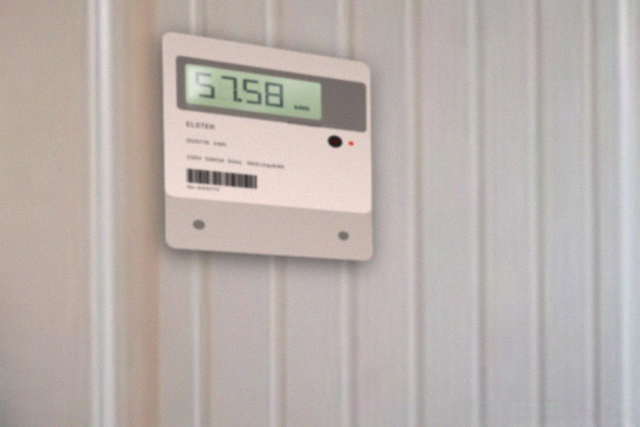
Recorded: 57.58 kWh
